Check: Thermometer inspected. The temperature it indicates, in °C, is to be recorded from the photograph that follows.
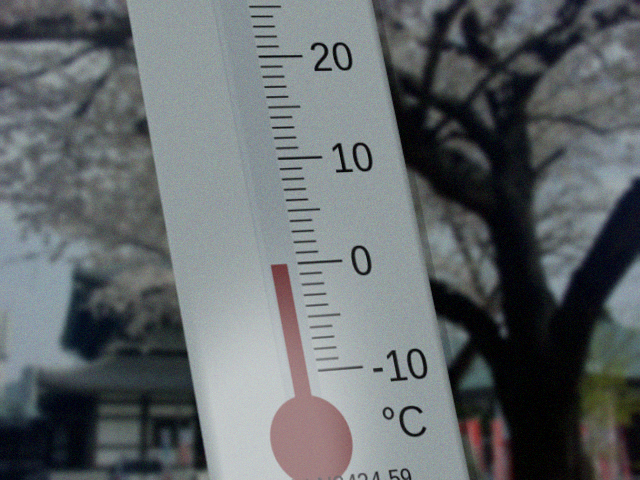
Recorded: 0 °C
